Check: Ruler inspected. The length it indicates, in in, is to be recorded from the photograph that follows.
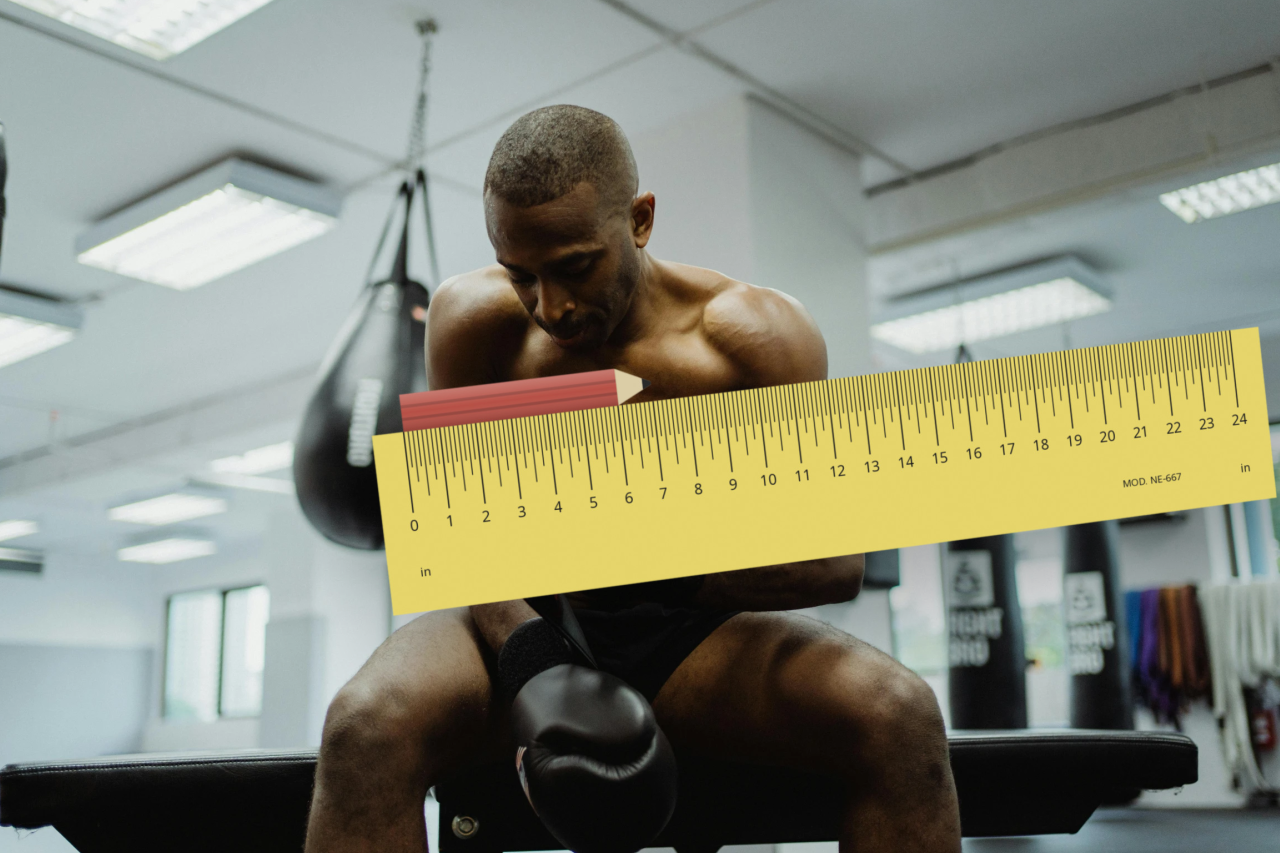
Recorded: 7 in
